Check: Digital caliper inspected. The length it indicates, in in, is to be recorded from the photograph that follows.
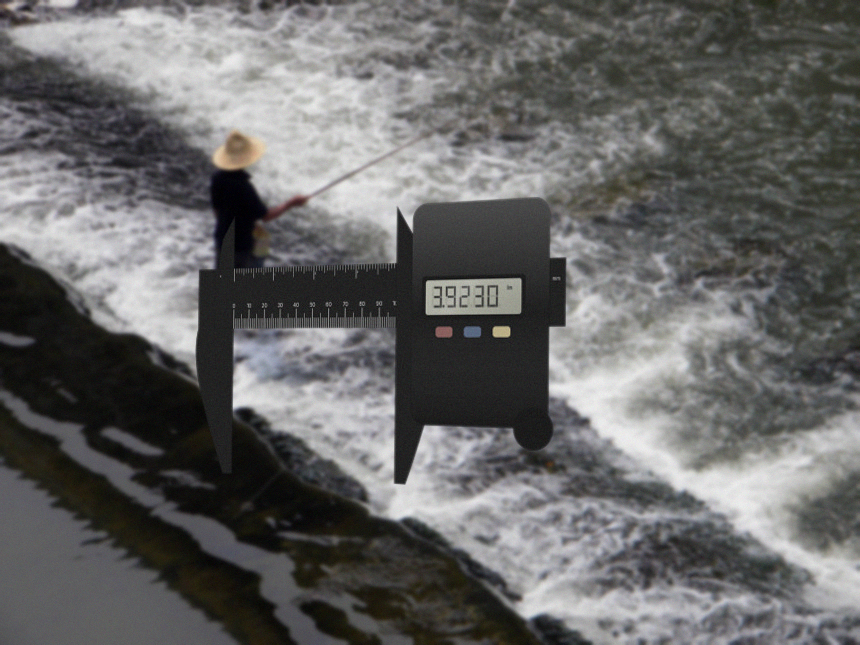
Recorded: 3.9230 in
